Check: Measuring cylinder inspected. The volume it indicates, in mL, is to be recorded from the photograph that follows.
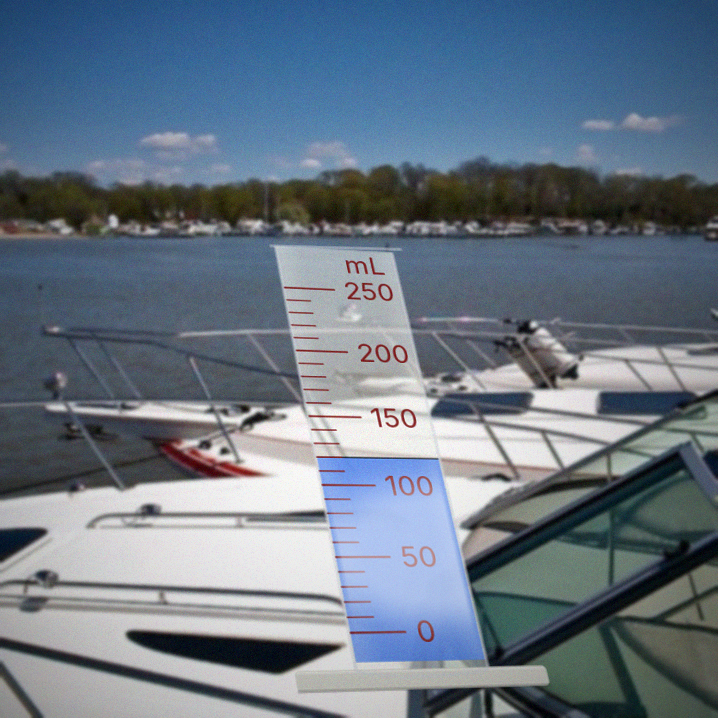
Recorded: 120 mL
